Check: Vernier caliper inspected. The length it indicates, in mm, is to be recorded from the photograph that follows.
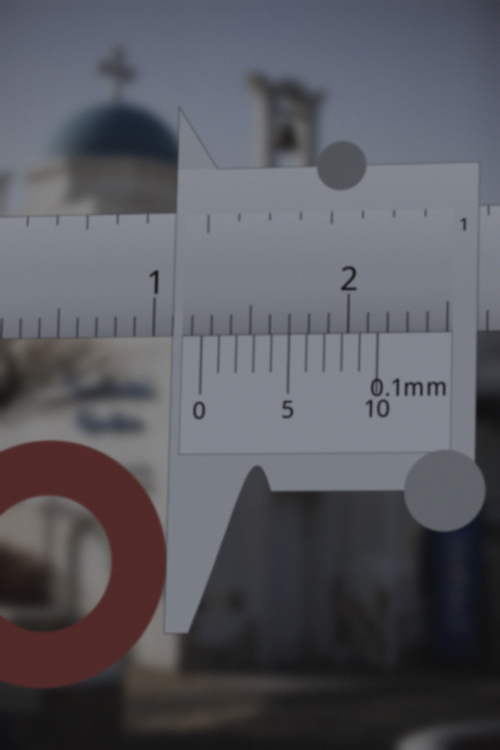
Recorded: 12.5 mm
